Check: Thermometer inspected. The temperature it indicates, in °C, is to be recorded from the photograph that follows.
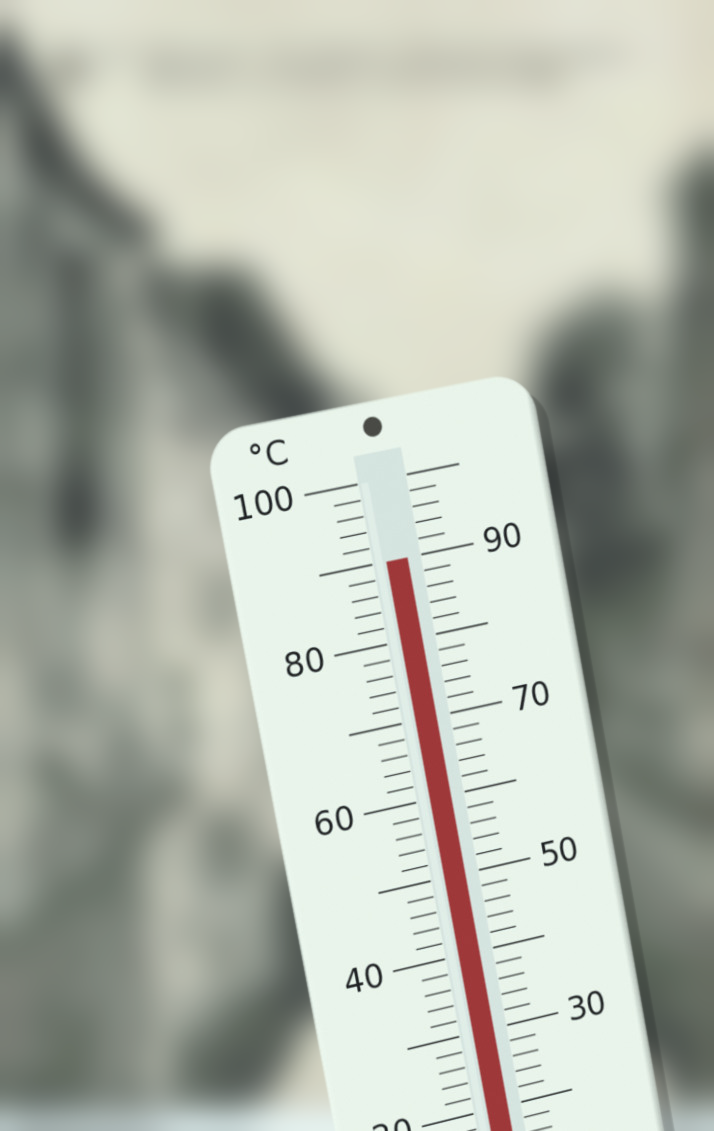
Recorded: 90 °C
